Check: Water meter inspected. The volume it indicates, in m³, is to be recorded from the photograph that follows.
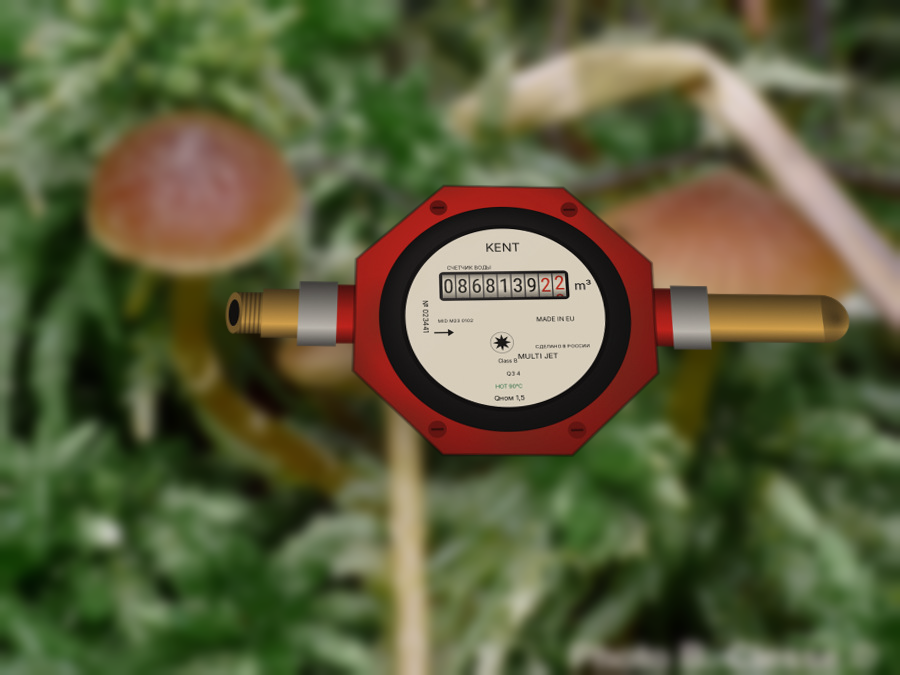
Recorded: 868139.22 m³
